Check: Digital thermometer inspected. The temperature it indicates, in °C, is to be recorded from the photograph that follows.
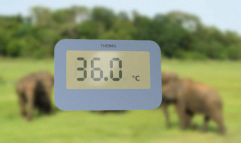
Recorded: 36.0 °C
